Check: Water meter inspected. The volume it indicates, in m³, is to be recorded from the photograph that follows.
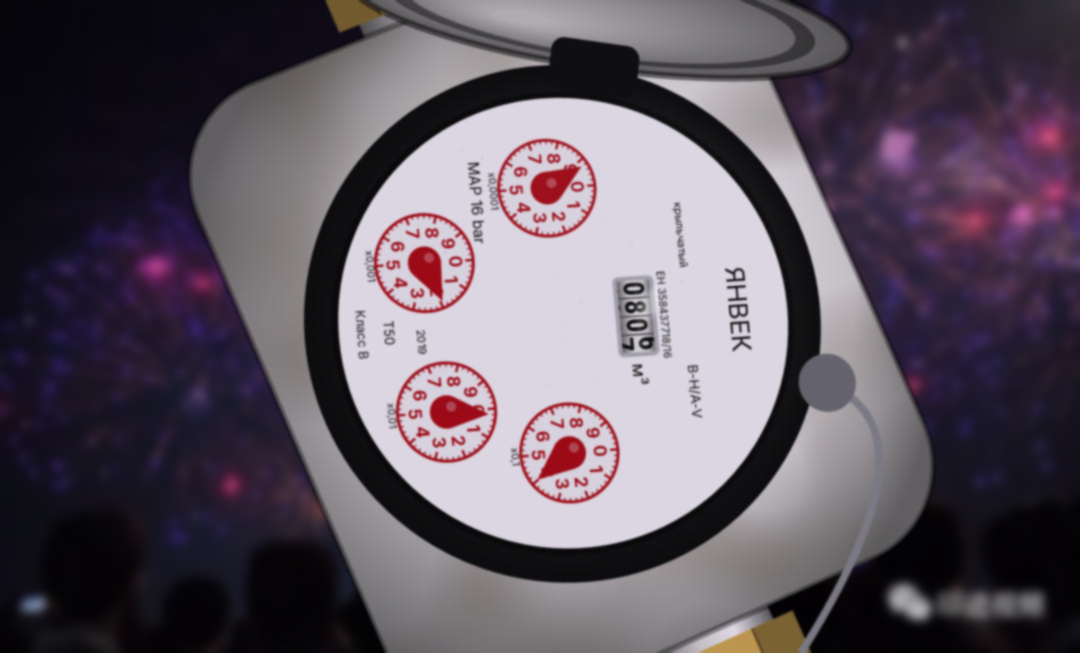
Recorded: 806.4019 m³
